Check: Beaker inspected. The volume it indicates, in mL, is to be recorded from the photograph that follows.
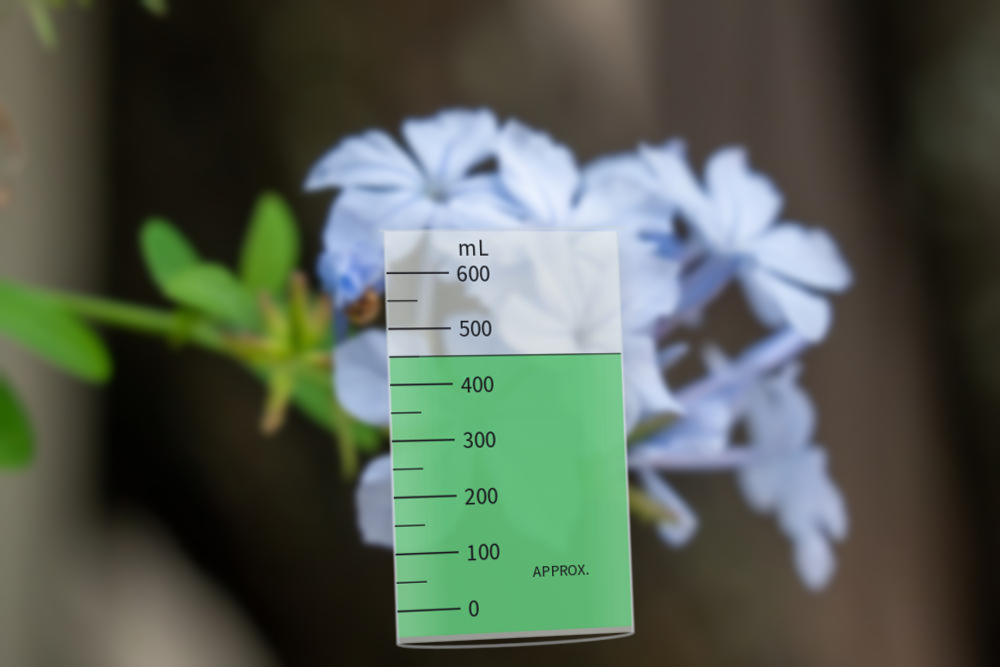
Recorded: 450 mL
